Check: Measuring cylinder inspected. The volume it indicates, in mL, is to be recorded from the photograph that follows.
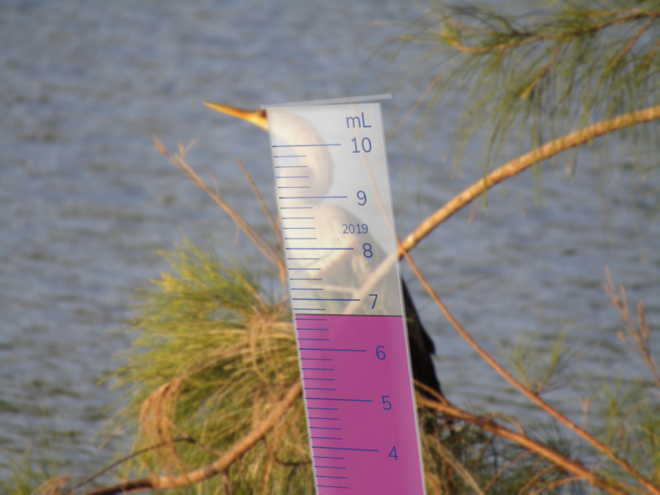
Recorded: 6.7 mL
